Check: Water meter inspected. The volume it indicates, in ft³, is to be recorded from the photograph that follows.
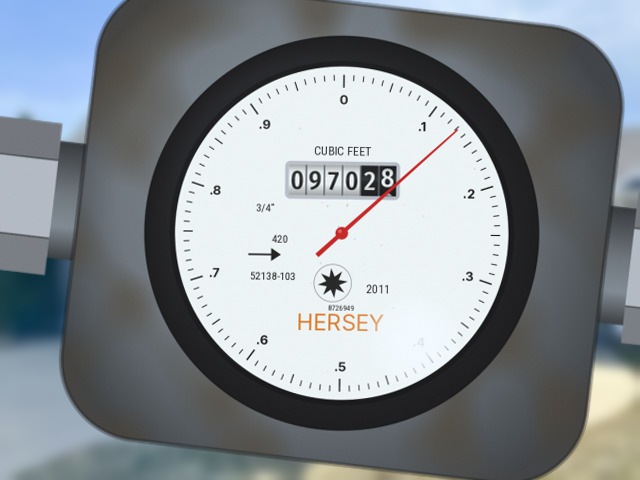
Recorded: 97028.13 ft³
